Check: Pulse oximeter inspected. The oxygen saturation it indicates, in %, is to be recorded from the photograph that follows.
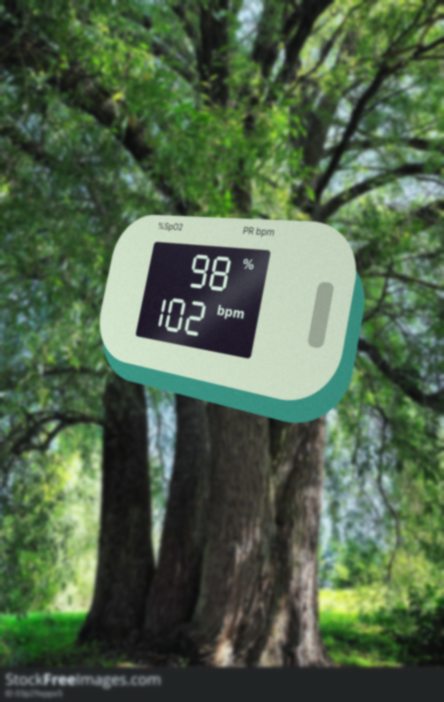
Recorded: 98 %
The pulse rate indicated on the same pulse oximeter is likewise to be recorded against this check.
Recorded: 102 bpm
